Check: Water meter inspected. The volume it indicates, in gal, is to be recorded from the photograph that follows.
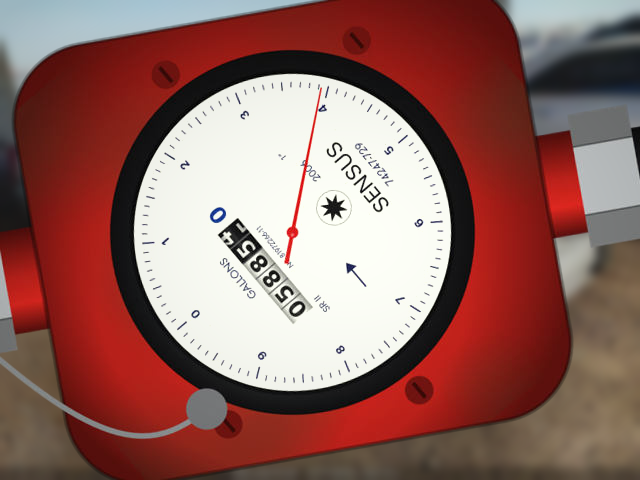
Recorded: 588543.9 gal
